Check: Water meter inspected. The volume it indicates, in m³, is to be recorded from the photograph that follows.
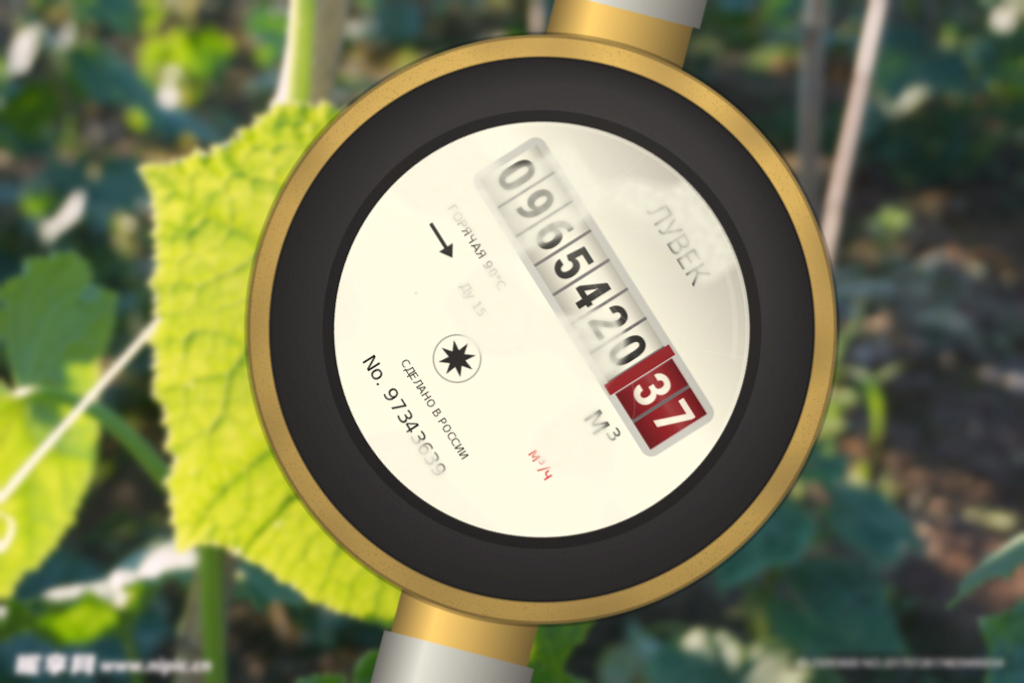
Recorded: 965420.37 m³
